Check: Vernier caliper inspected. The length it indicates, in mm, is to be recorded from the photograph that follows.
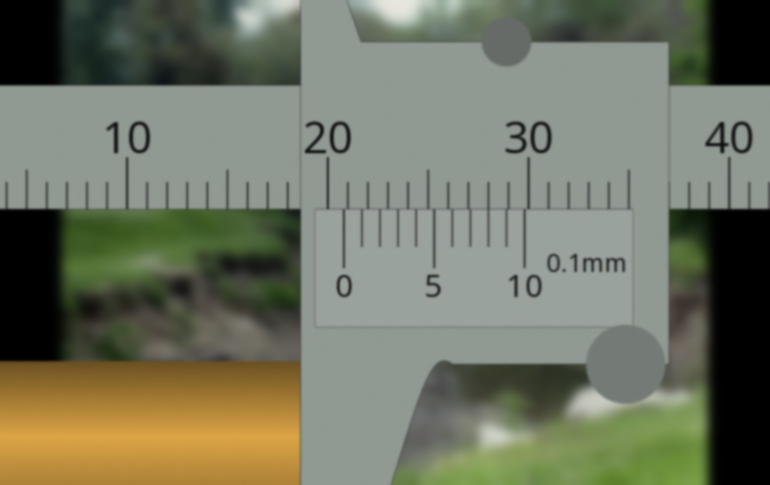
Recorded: 20.8 mm
